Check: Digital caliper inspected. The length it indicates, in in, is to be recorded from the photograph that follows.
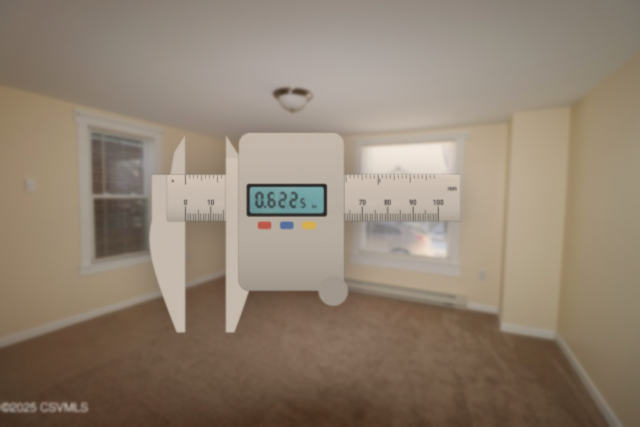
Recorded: 0.6225 in
